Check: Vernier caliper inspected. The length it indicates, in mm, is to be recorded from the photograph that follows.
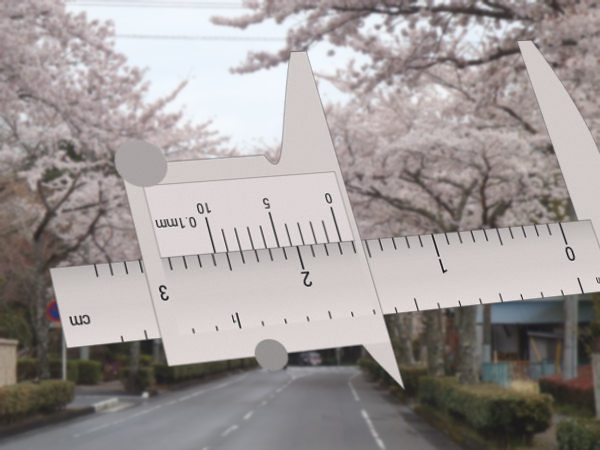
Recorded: 16.8 mm
